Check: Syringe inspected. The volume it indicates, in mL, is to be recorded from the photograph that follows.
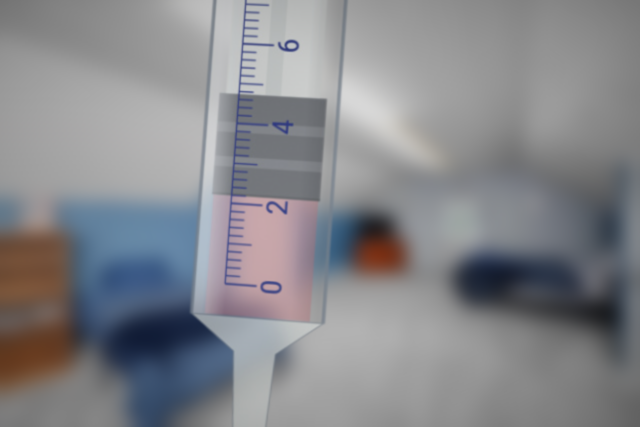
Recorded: 2.2 mL
